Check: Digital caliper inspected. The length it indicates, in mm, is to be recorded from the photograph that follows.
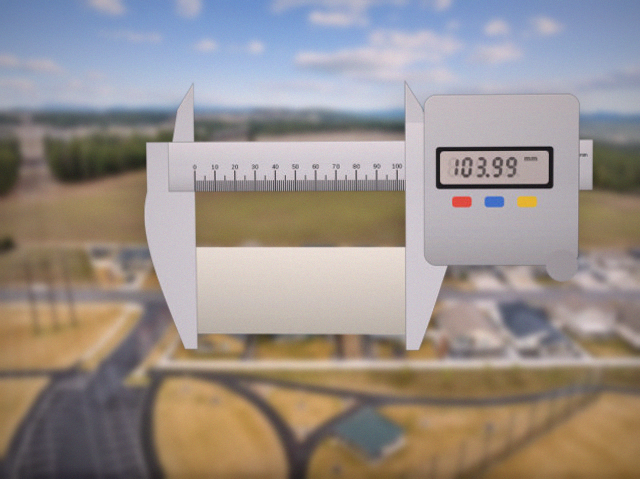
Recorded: 103.99 mm
